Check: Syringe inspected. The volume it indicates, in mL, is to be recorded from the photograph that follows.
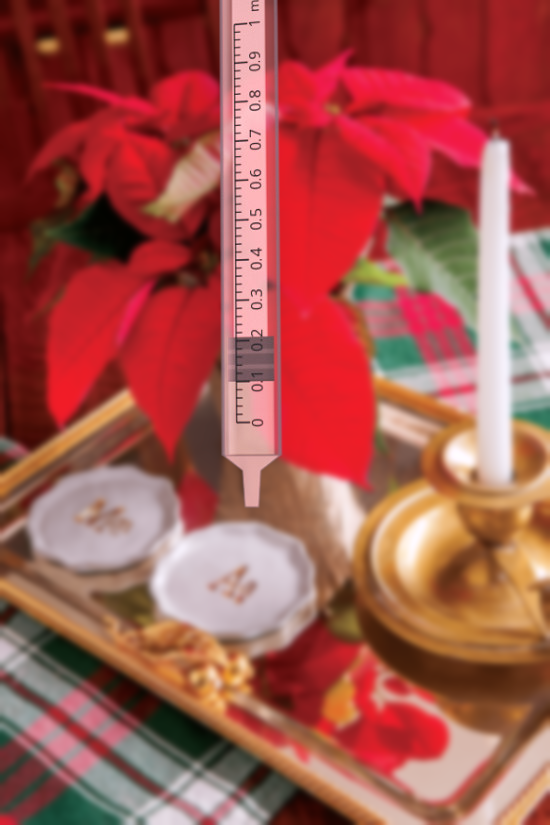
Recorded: 0.1 mL
